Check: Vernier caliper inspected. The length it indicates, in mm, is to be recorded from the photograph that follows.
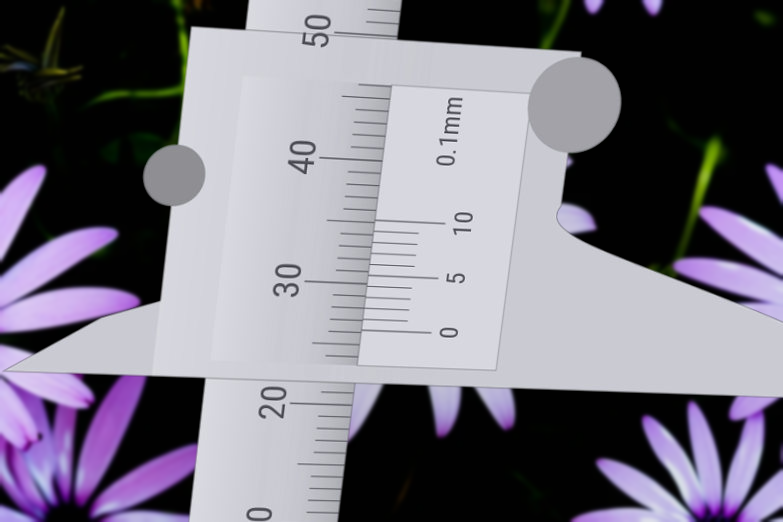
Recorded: 26.2 mm
